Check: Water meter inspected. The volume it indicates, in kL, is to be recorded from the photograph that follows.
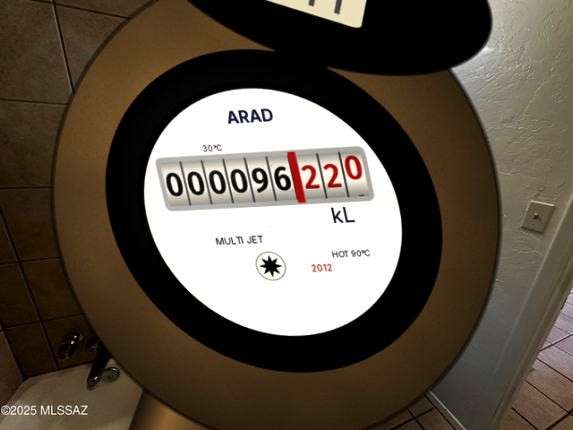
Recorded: 96.220 kL
